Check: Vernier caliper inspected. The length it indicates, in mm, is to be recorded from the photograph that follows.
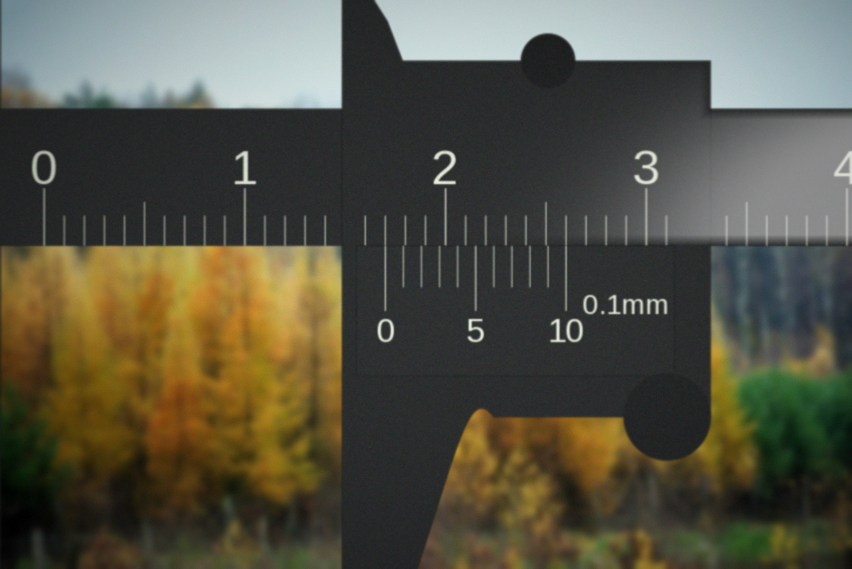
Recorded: 17.0 mm
